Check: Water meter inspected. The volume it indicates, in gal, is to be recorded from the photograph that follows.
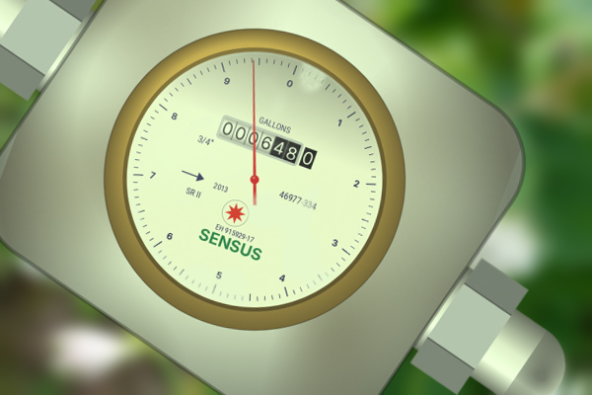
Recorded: 6479.4 gal
